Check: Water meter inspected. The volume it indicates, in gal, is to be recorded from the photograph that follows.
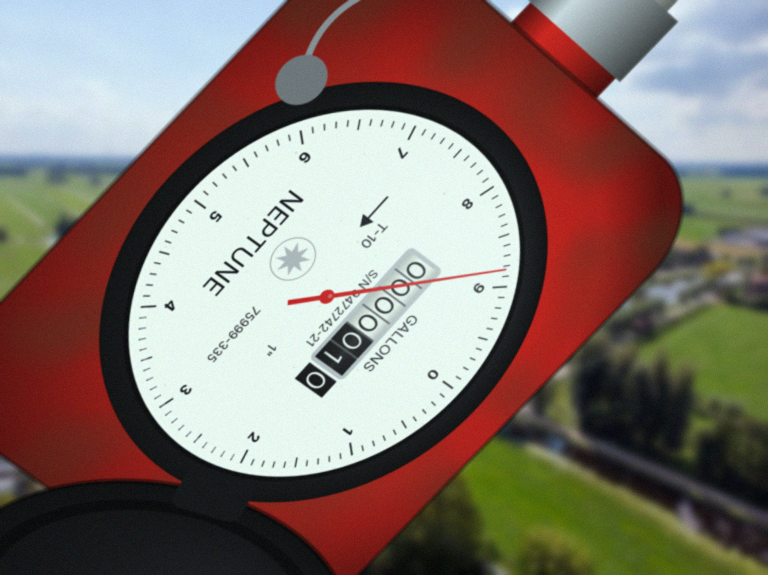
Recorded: 8.8 gal
